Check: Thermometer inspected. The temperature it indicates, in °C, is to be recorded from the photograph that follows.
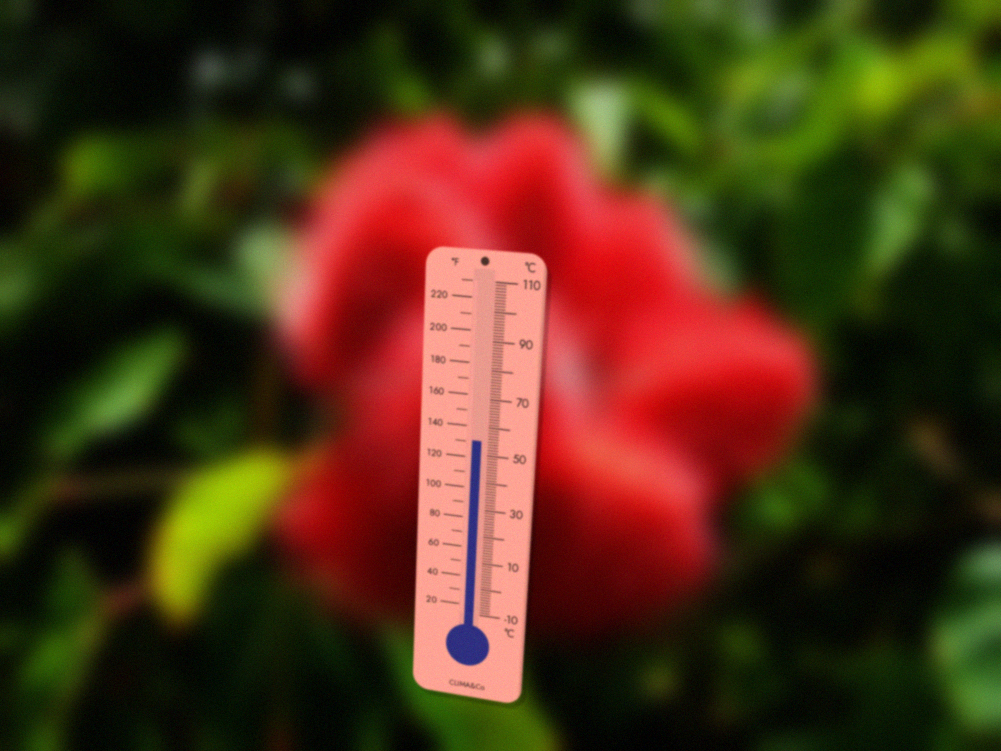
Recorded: 55 °C
